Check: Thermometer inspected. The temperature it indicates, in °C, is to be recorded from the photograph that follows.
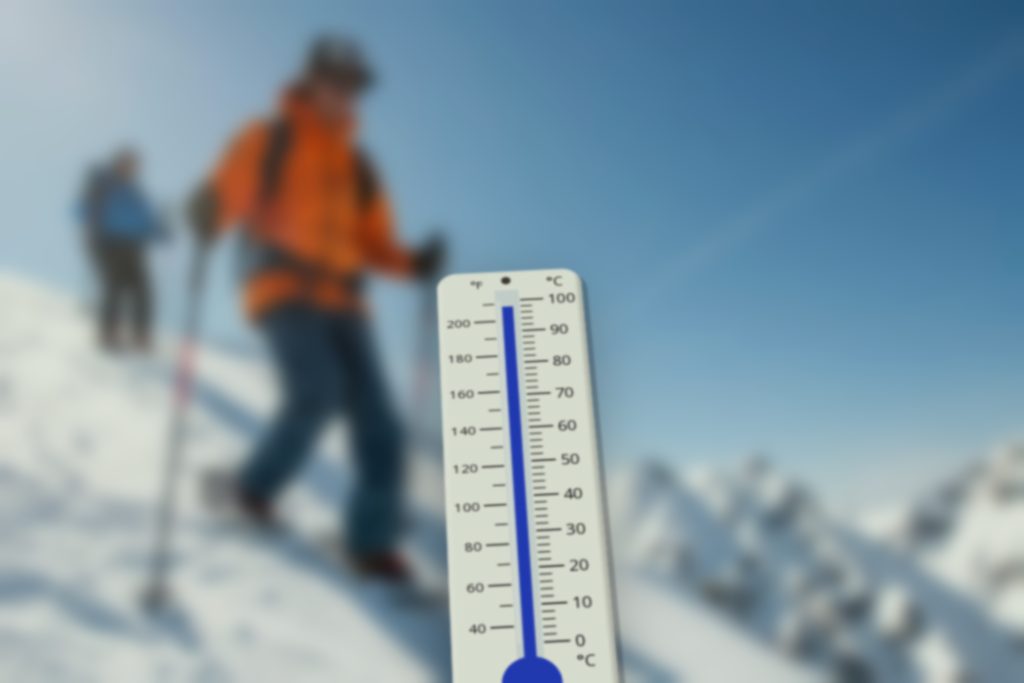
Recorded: 98 °C
